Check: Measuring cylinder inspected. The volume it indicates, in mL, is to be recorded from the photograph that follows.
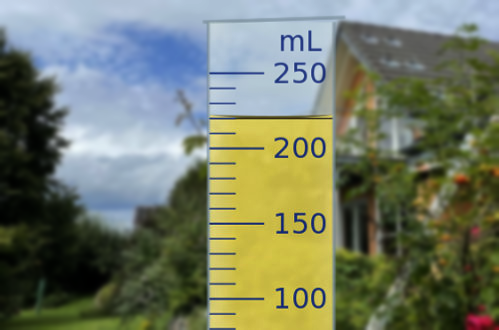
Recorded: 220 mL
